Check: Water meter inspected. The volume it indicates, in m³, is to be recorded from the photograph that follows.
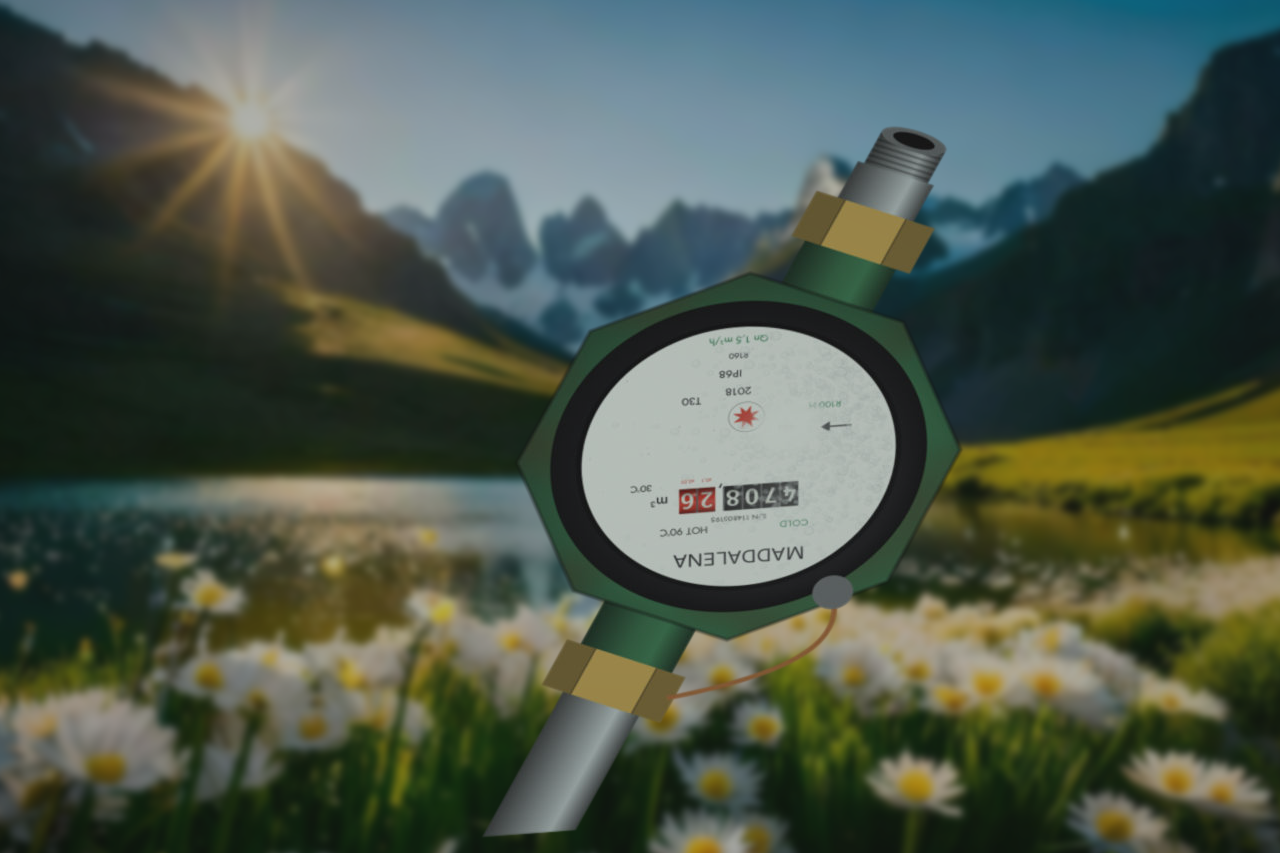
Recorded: 4708.26 m³
